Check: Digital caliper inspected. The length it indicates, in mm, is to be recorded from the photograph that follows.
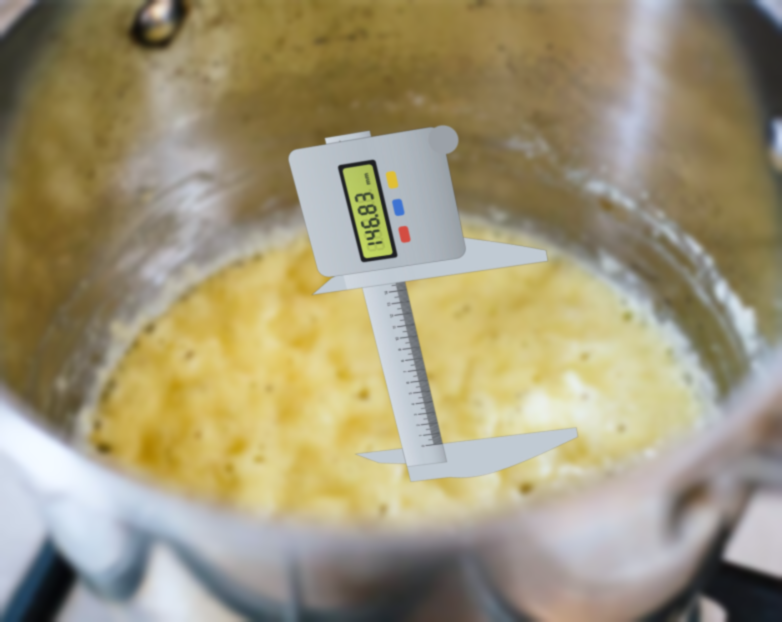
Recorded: 146.83 mm
